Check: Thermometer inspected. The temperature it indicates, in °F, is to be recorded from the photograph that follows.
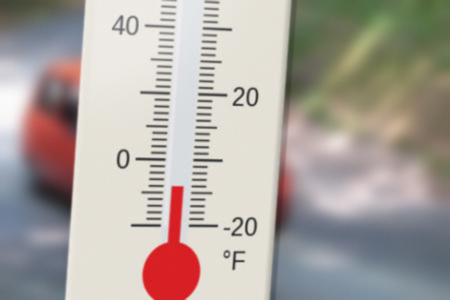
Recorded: -8 °F
